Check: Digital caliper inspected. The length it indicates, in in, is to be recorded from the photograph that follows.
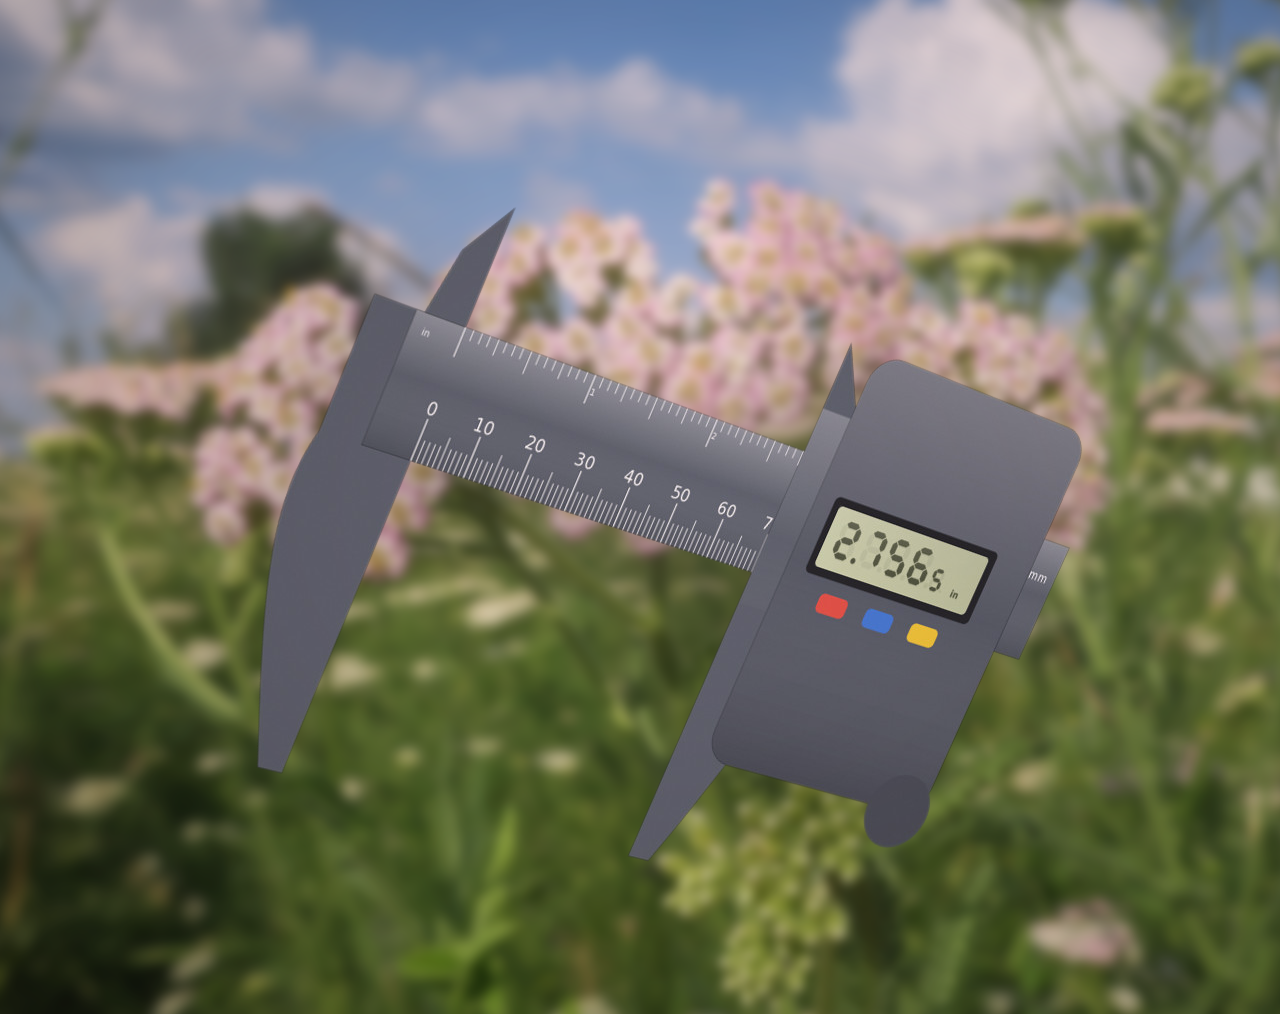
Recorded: 2.7565 in
